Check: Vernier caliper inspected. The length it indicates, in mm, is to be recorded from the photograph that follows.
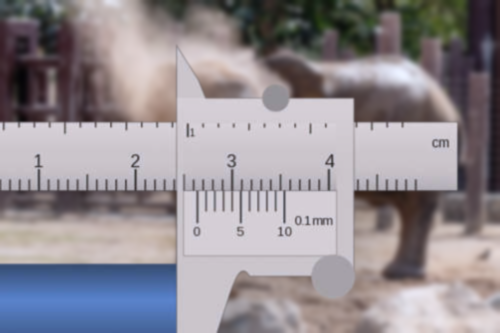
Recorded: 26.4 mm
